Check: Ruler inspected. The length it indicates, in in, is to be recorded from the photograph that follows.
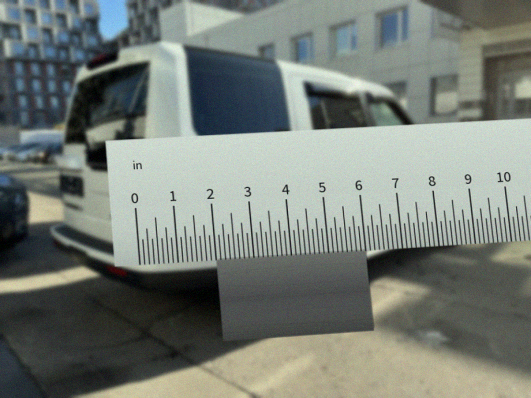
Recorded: 4 in
